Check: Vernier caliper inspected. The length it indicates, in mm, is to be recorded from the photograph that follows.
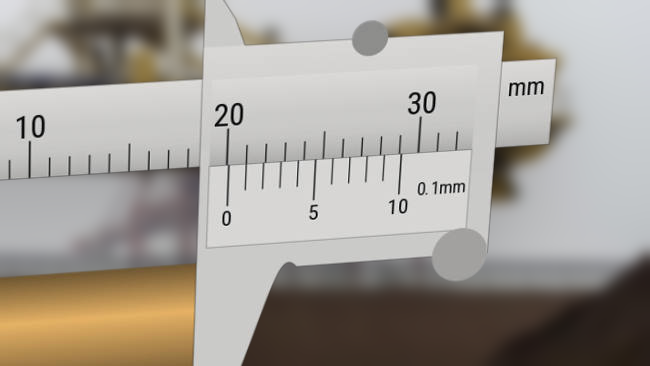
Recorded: 20.1 mm
